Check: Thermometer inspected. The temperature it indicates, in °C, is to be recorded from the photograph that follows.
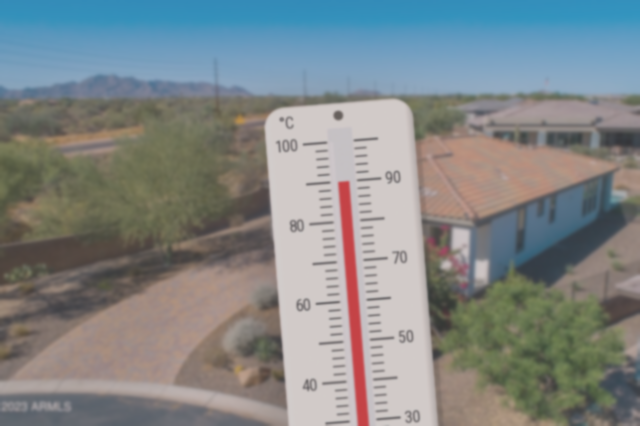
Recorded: 90 °C
